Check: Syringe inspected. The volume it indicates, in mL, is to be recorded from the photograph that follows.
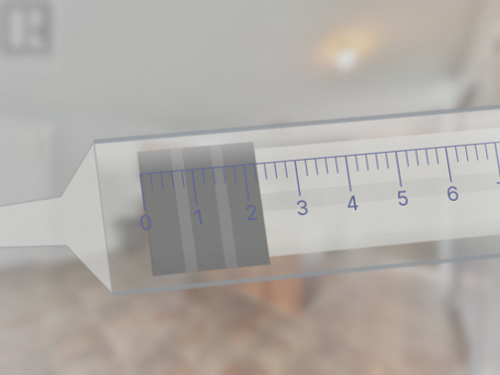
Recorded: 0 mL
